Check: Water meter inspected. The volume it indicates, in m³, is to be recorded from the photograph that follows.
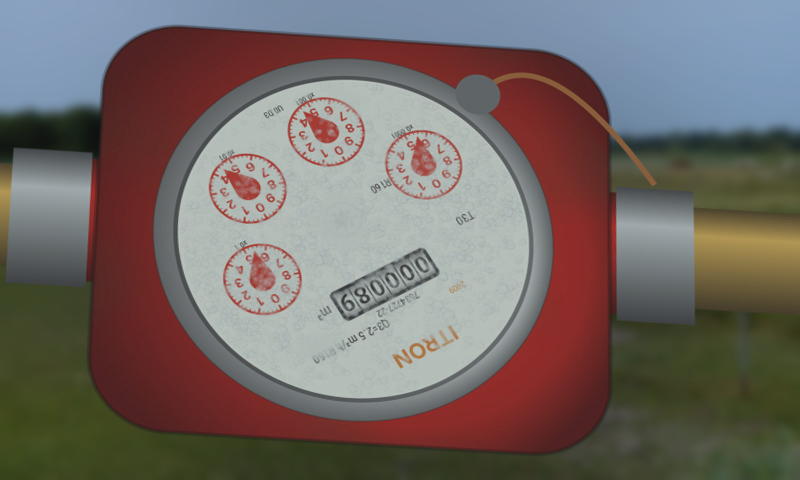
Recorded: 89.5445 m³
